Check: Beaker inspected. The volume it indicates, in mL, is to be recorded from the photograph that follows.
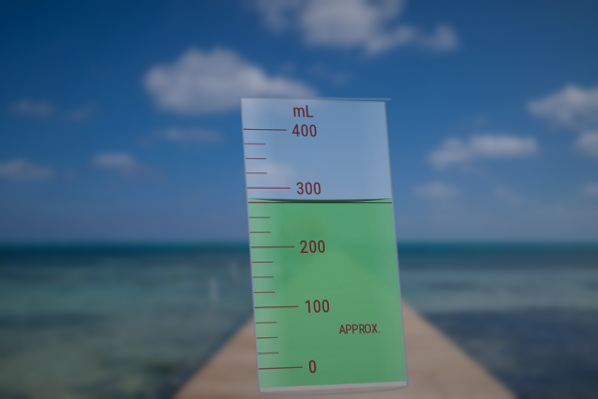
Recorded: 275 mL
